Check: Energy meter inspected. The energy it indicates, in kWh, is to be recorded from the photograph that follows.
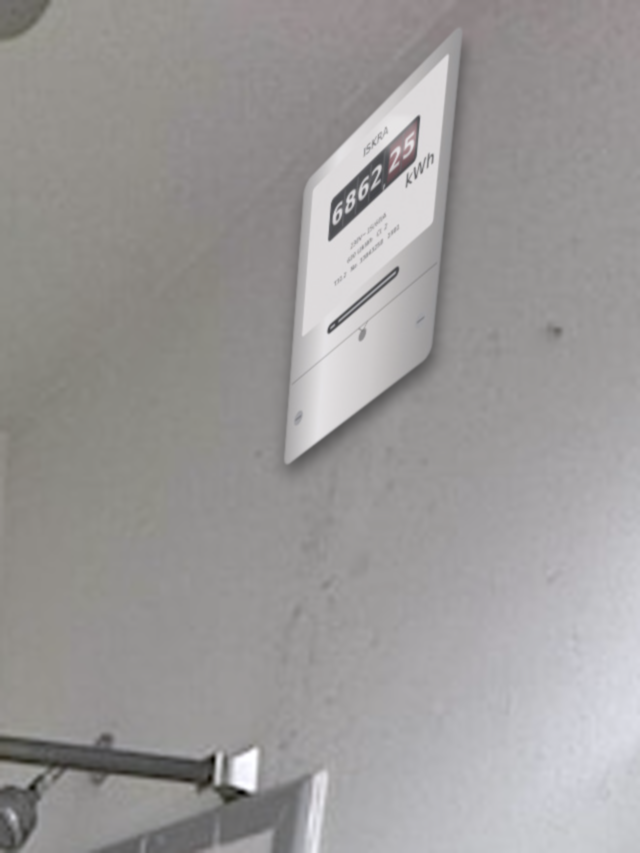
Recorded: 6862.25 kWh
